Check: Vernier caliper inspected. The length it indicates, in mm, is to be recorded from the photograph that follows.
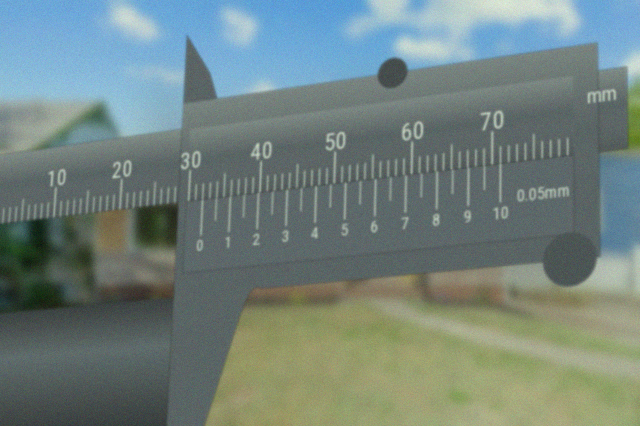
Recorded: 32.0 mm
